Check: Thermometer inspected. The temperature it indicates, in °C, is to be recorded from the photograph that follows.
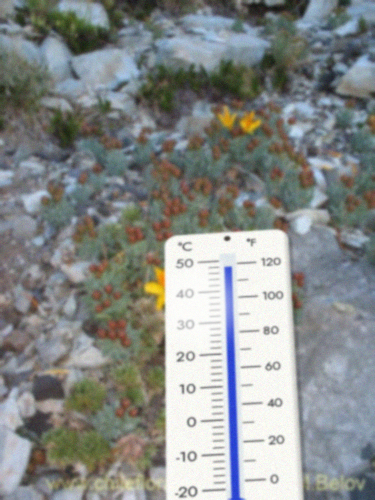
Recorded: 48 °C
